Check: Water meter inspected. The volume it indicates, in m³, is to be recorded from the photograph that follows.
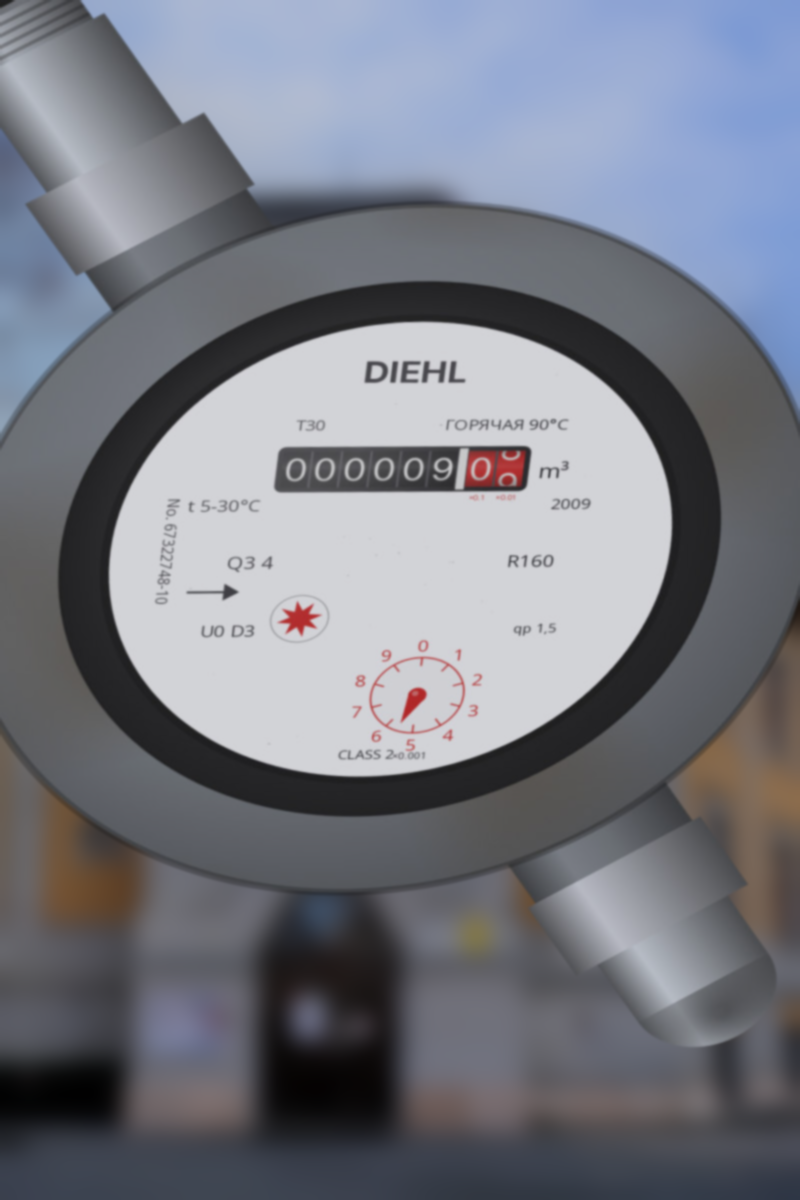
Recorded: 9.085 m³
